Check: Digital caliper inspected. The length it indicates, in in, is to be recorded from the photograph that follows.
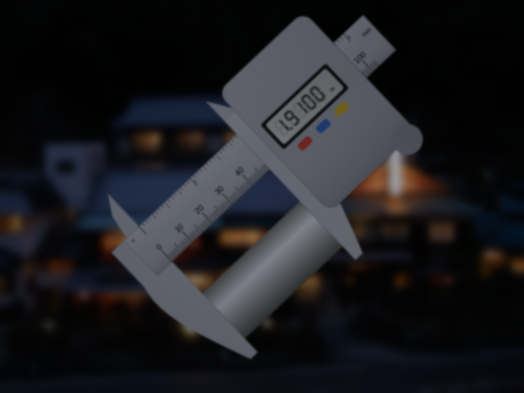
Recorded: 1.9100 in
